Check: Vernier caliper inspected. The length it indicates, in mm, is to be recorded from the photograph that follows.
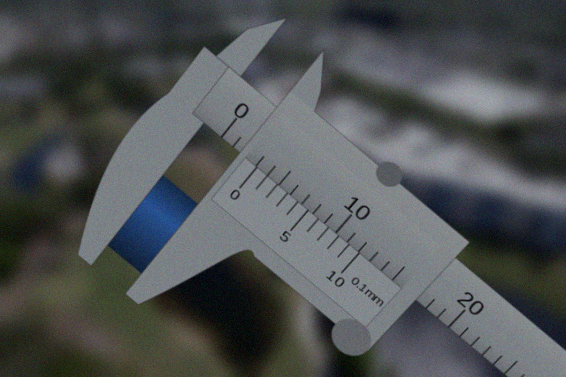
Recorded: 3.1 mm
